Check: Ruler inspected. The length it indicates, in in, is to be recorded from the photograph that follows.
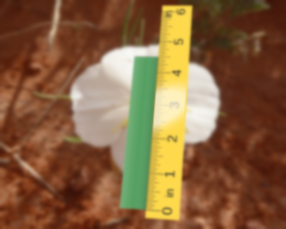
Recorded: 4.5 in
